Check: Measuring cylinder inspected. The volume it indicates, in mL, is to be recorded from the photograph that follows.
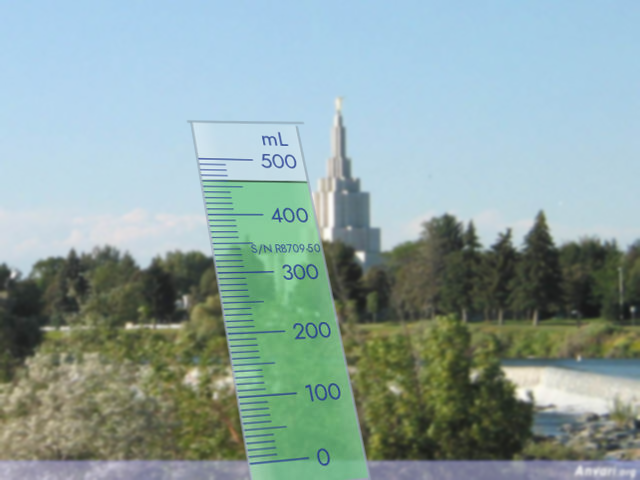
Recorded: 460 mL
